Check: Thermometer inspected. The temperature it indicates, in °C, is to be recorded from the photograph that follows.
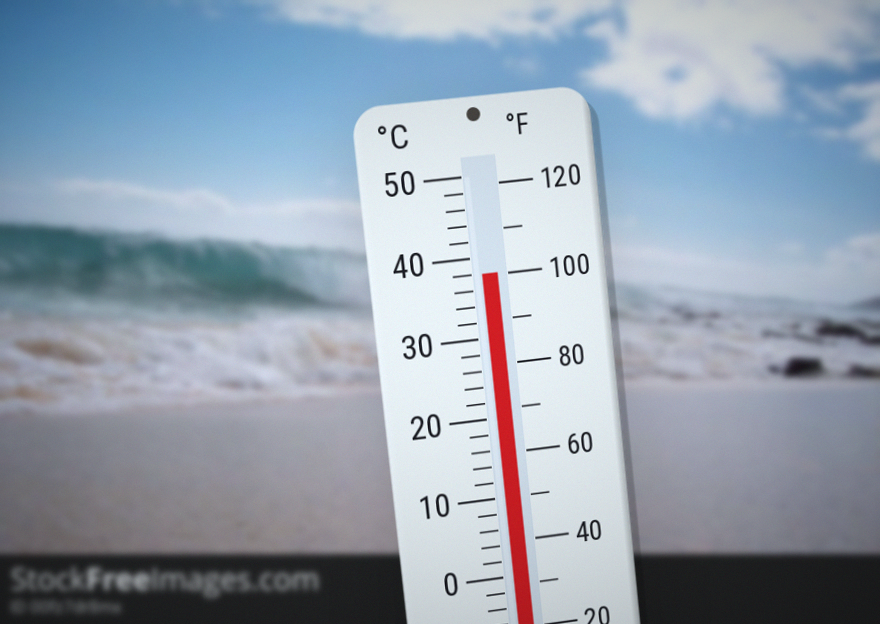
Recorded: 38 °C
